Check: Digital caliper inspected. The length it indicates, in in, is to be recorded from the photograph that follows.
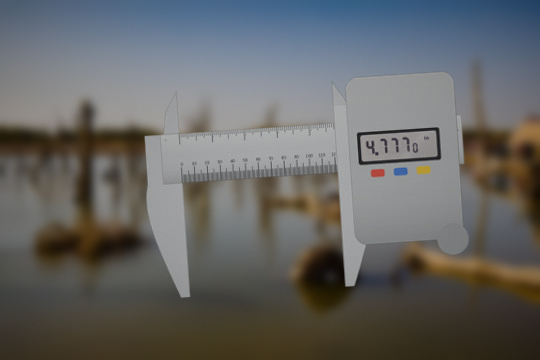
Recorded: 4.7770 in
